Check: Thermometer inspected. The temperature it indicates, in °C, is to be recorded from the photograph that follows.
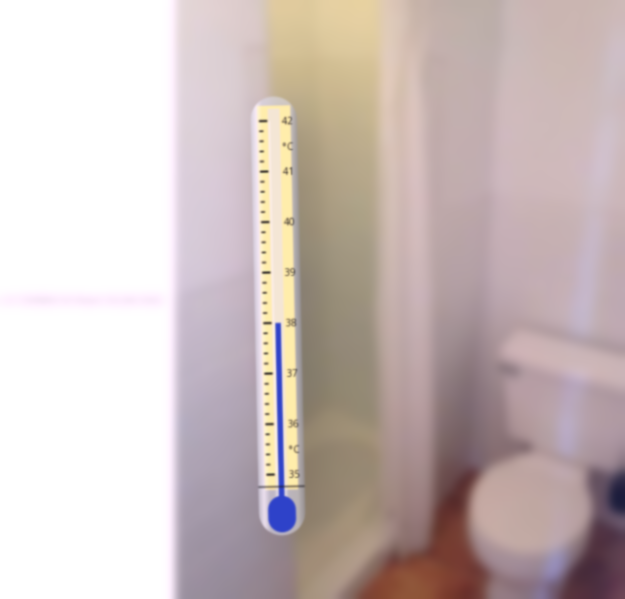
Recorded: 38 °C
